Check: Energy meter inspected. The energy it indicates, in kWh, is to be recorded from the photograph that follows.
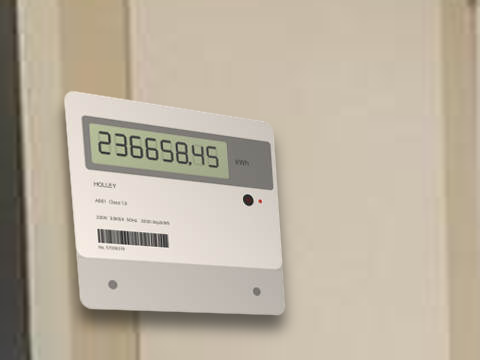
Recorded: 236658.45 kWh
